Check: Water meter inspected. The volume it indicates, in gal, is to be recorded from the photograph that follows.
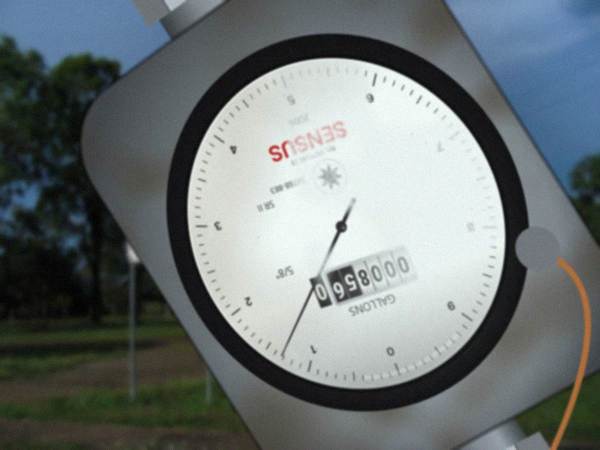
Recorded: 8561.3 gal
